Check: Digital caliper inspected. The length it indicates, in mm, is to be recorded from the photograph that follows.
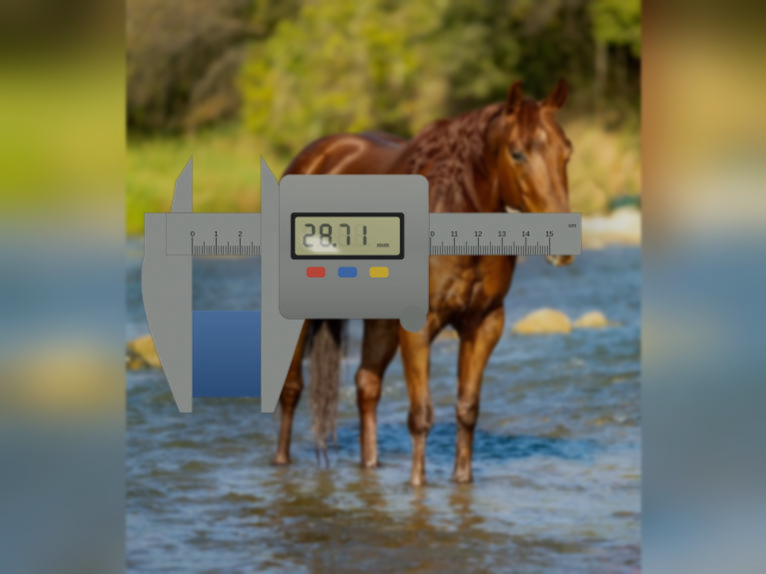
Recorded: 28.71 mm
